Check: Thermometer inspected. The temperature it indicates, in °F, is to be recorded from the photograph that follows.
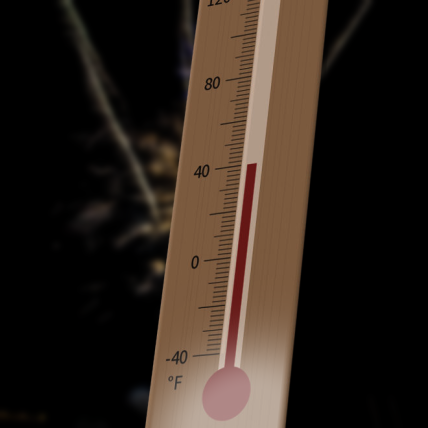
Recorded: 40 °F
